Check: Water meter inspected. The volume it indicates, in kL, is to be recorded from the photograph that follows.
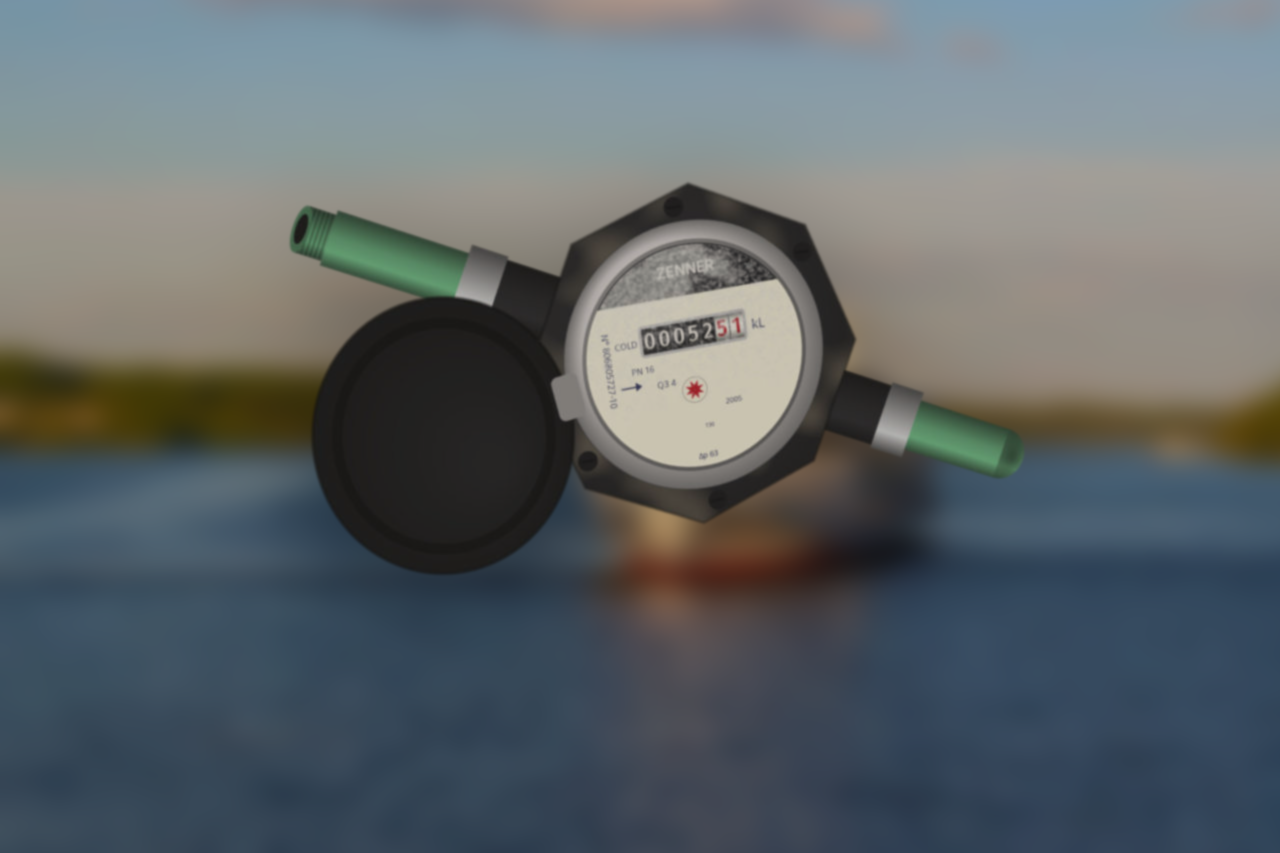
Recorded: 52.51 kL
